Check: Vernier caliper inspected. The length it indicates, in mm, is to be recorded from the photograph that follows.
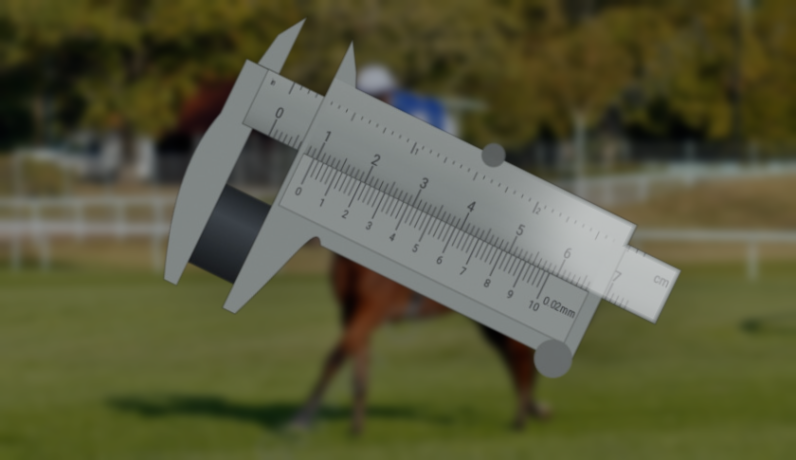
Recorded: 9.5 mm
